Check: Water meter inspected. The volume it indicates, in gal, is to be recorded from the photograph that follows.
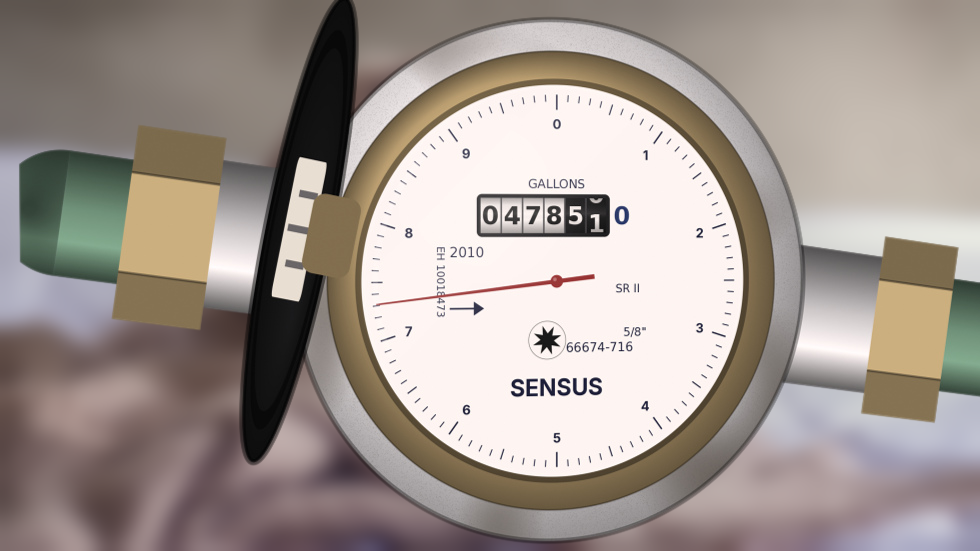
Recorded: 478507.3 gal
